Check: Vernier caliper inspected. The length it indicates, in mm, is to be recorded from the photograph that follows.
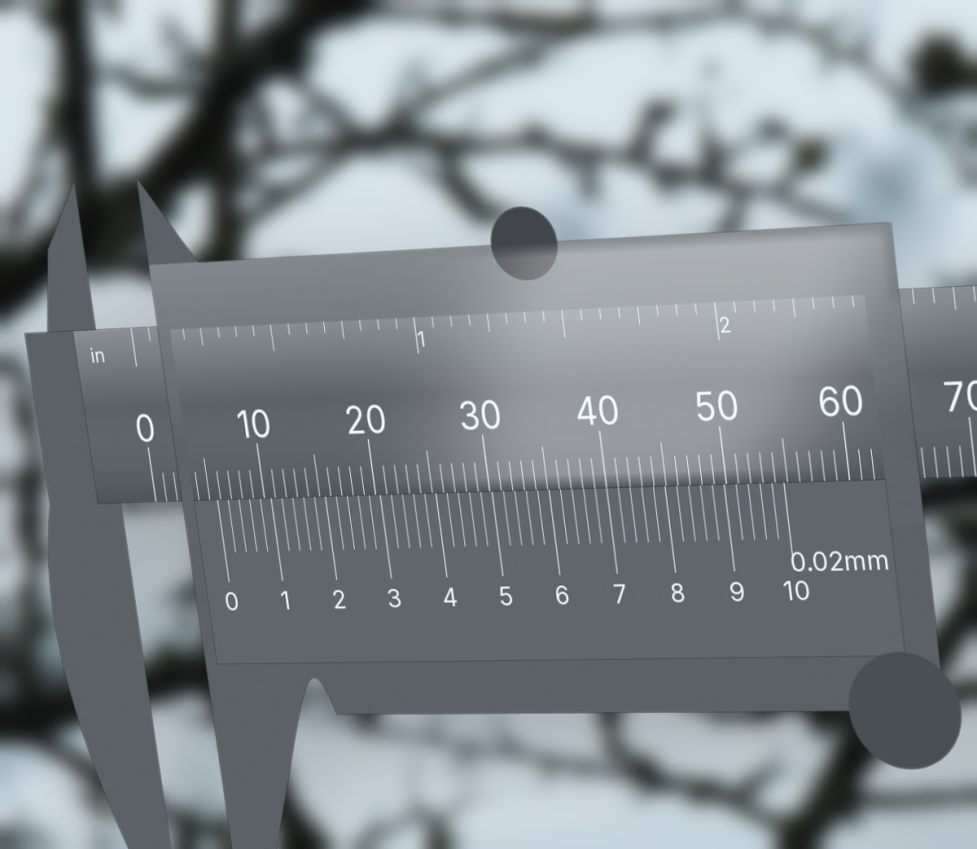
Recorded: 5.7 mm
